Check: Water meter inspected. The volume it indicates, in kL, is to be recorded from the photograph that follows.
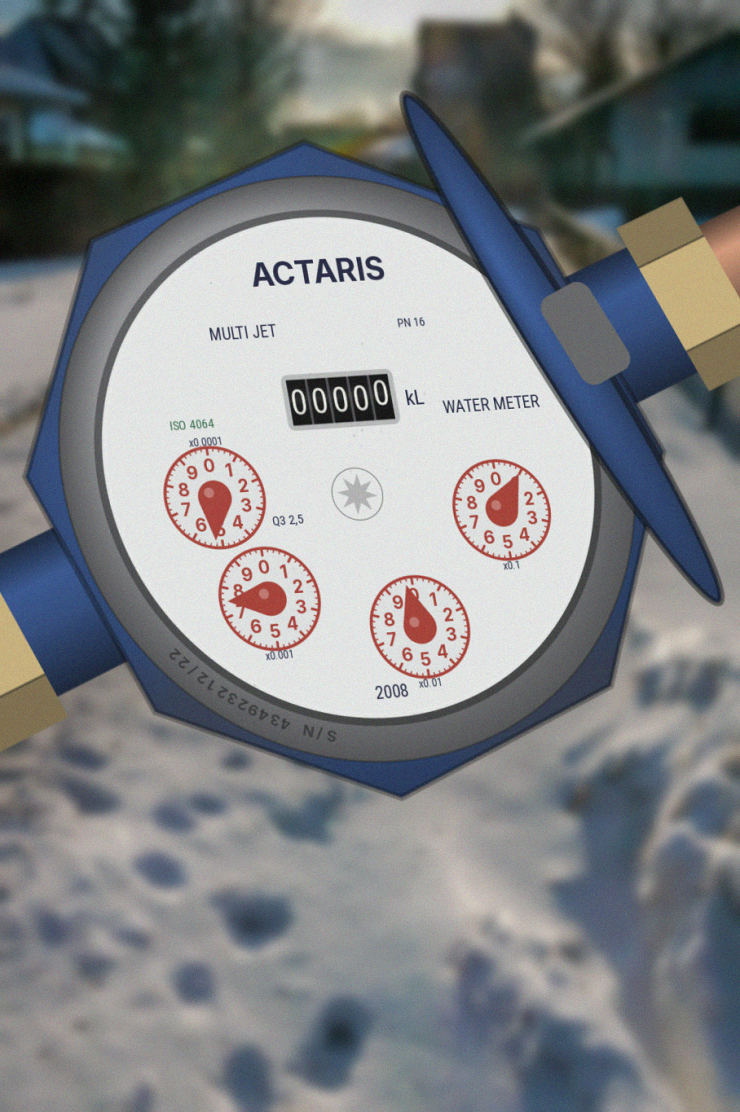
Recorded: 0.0975 kL
